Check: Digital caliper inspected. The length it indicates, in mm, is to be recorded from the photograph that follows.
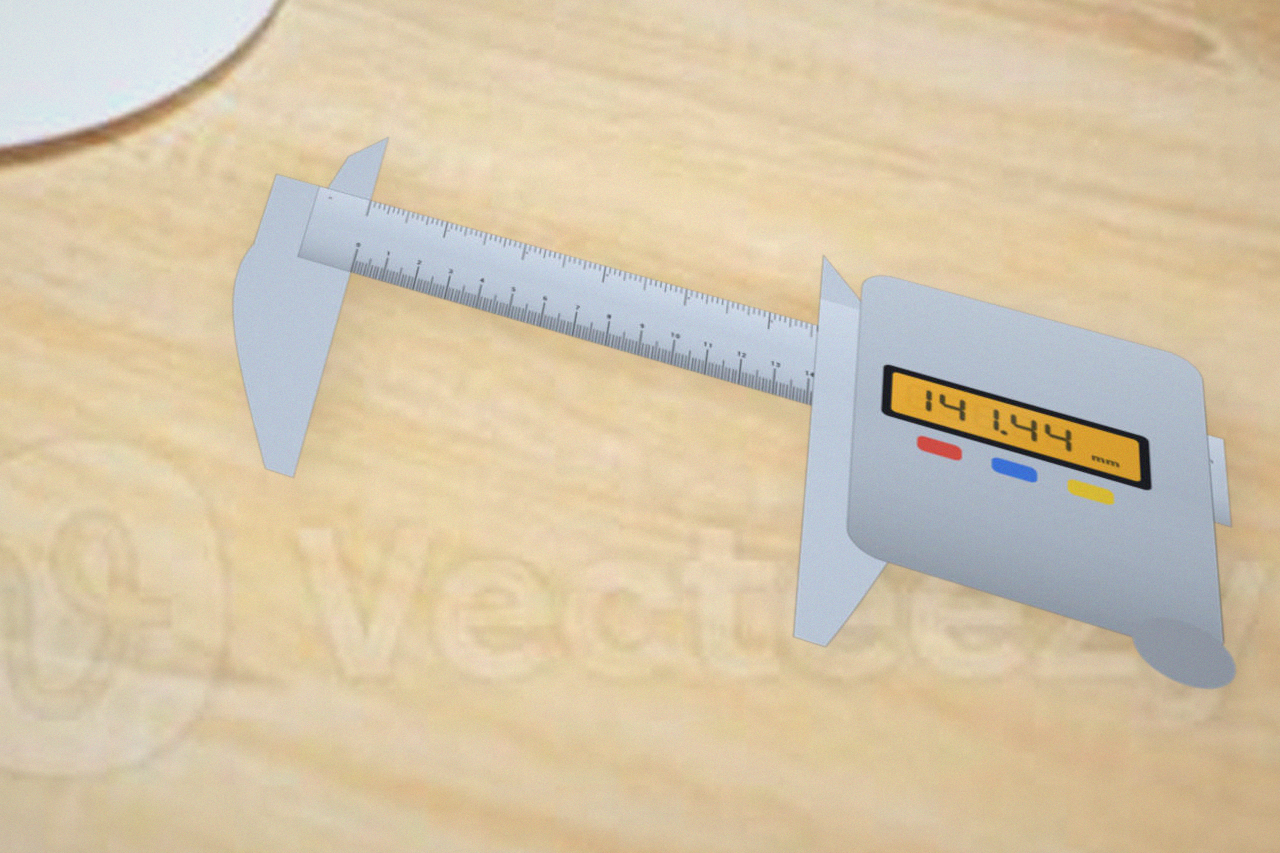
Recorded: 141.44 mm
